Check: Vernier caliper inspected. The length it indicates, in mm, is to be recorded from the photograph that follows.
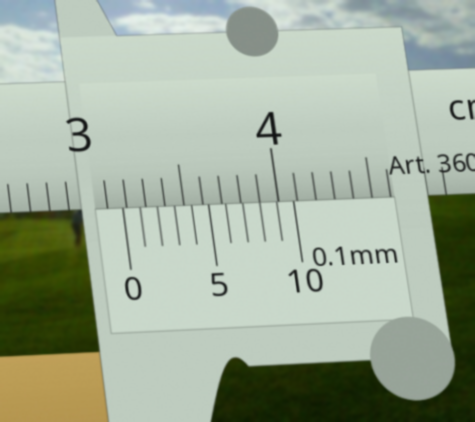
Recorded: 31.8 mm
